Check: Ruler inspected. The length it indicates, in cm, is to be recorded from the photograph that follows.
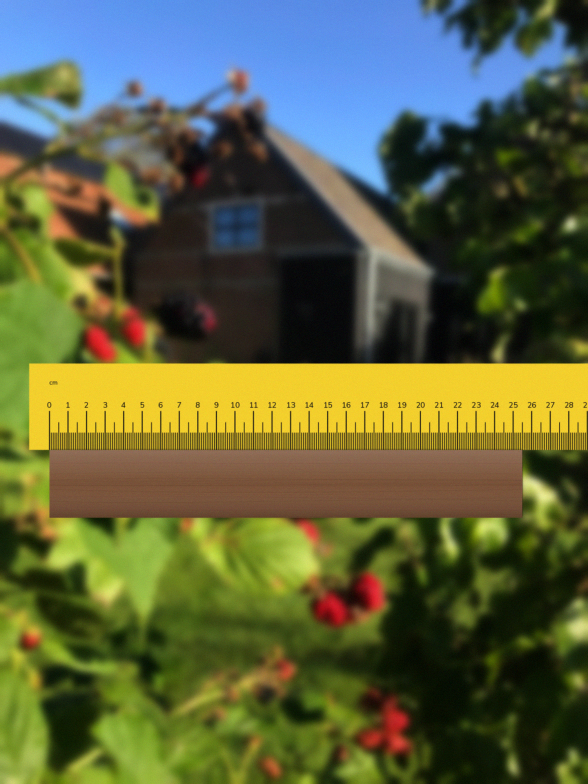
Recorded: 25.5 cm
